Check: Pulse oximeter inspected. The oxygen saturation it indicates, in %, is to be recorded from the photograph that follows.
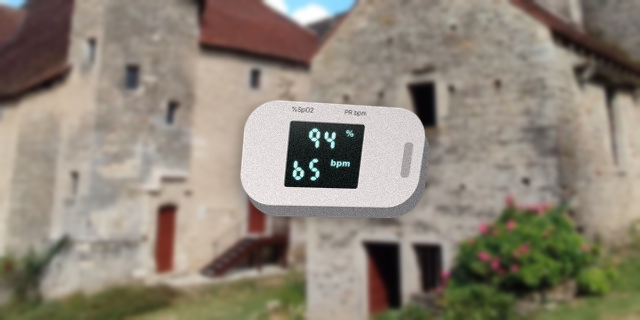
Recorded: 94 %
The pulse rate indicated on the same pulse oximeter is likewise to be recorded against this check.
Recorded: 65 bpm
